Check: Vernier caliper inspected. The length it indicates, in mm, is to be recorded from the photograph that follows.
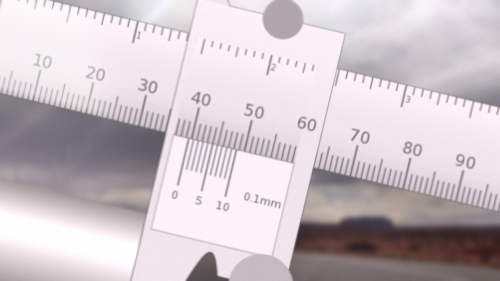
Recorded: 39.5 mm
